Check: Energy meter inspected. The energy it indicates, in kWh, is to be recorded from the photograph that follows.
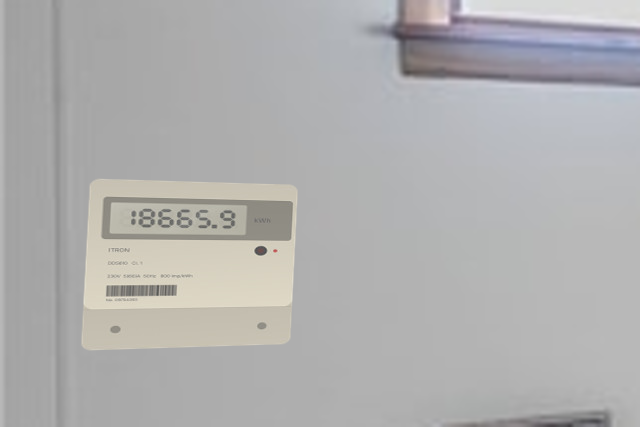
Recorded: 18665.9 kWh
